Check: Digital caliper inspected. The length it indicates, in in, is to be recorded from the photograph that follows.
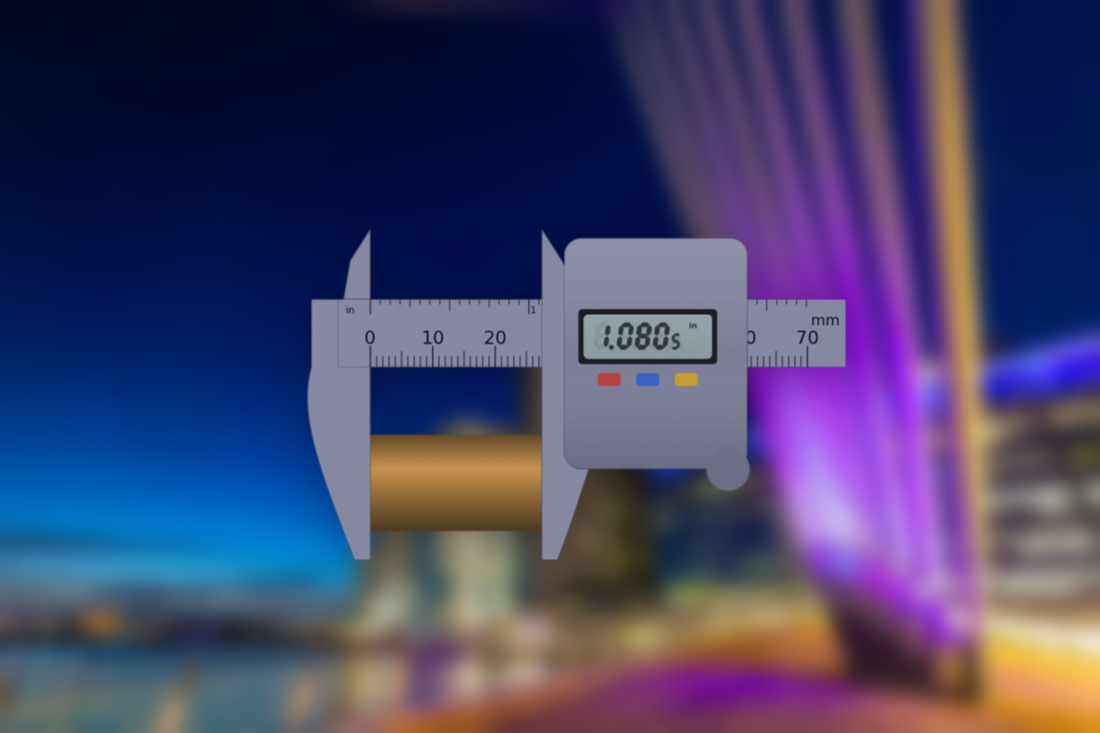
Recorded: 1.0805 in
